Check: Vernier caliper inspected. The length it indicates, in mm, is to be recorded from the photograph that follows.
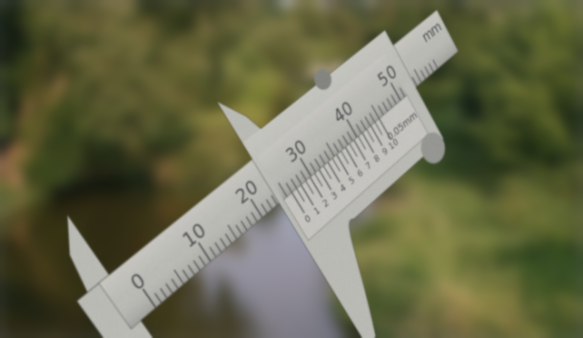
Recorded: 26.0 mm
